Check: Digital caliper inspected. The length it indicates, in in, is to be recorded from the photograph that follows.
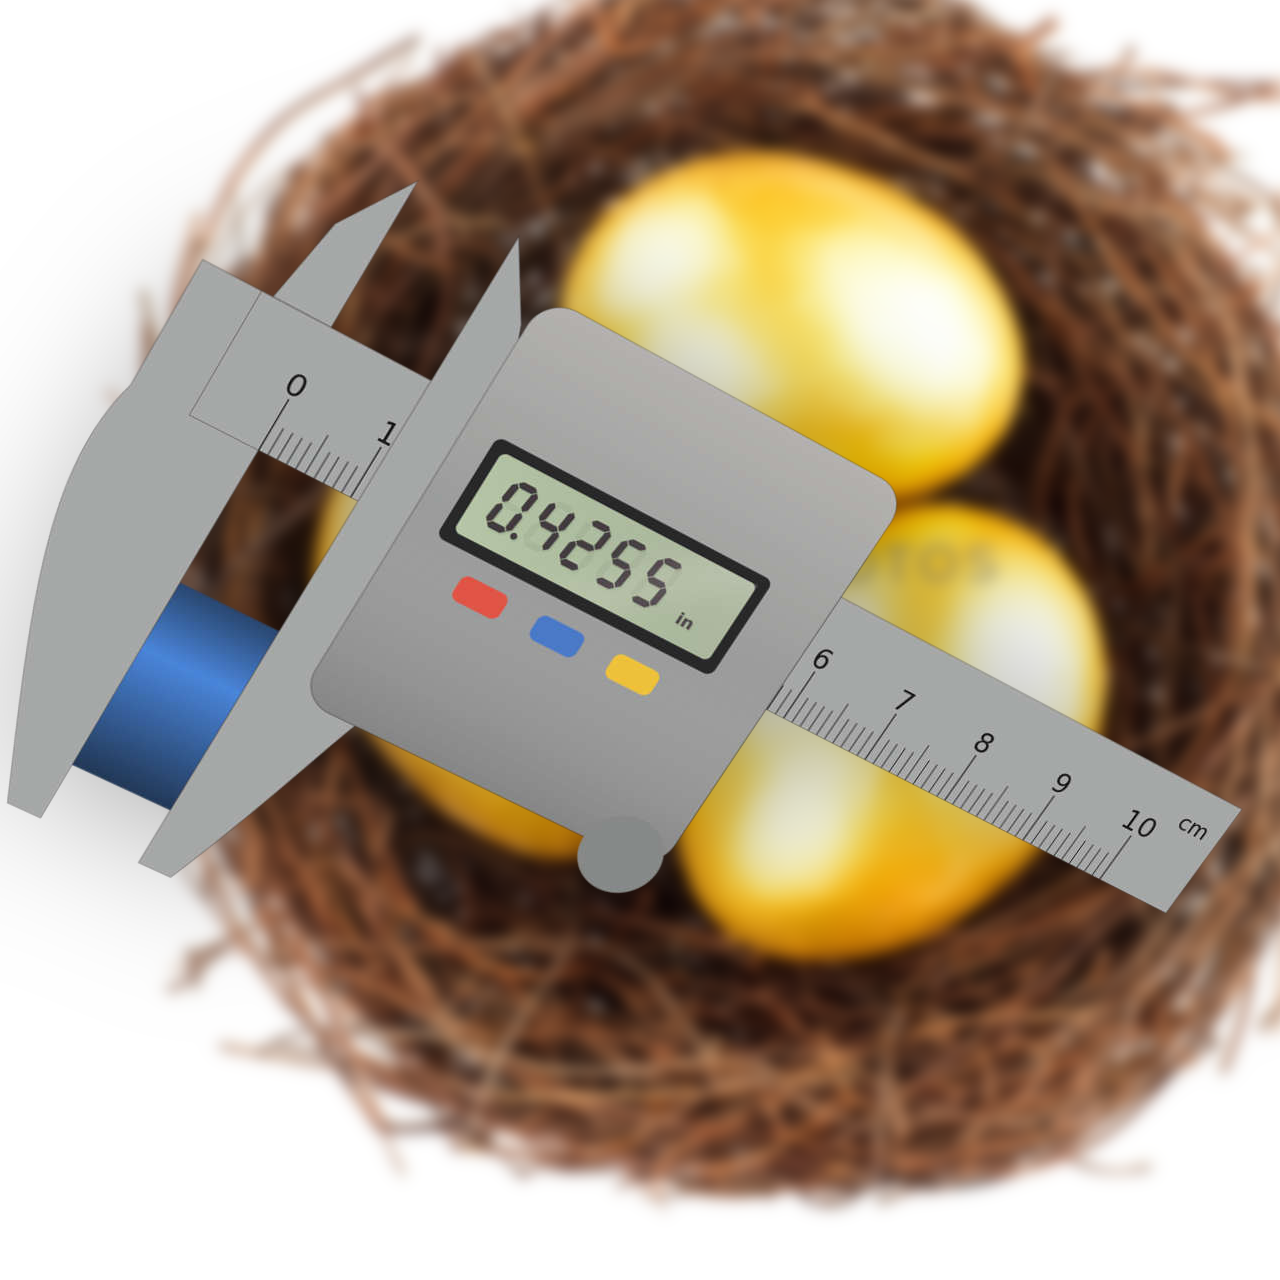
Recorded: 0.4255 in
